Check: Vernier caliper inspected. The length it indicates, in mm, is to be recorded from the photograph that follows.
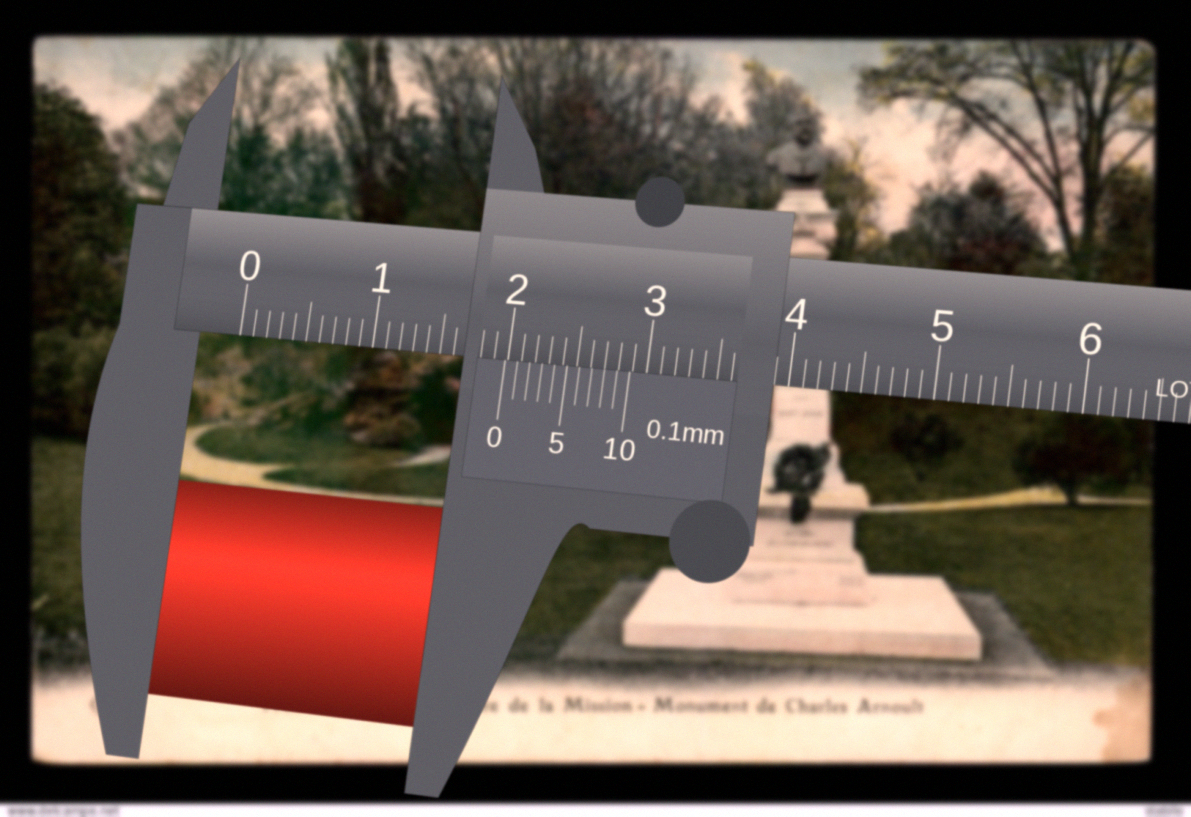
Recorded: 19.8 mm
